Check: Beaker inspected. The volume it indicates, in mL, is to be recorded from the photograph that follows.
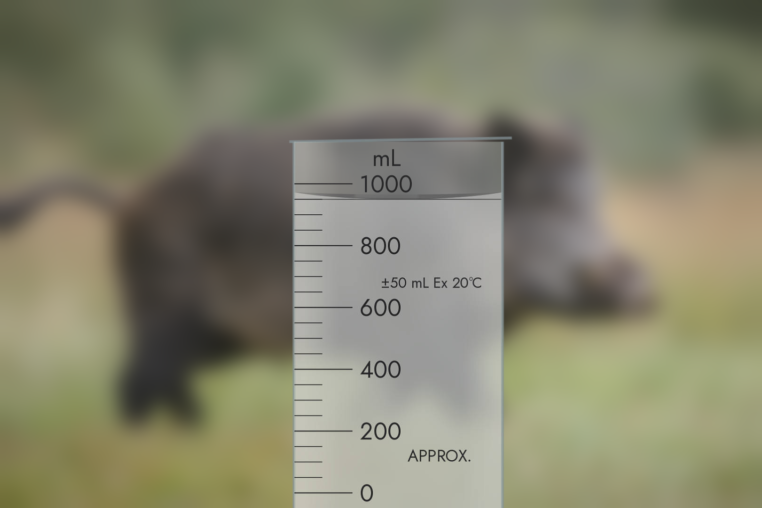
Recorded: 950 mL
